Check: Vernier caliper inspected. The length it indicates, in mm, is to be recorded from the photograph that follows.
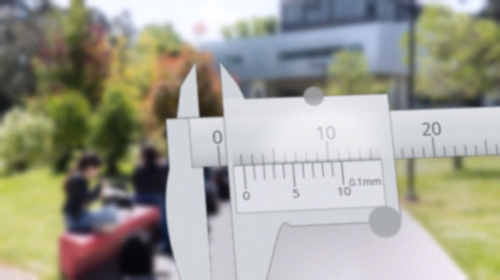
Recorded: 2.2 mm
